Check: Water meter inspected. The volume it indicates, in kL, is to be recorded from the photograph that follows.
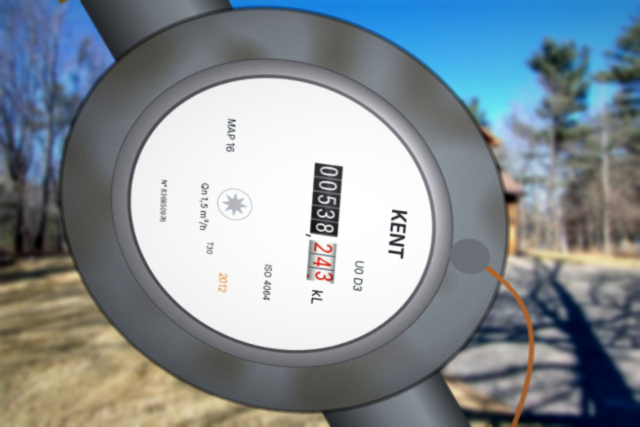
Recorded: 538.243 kL
